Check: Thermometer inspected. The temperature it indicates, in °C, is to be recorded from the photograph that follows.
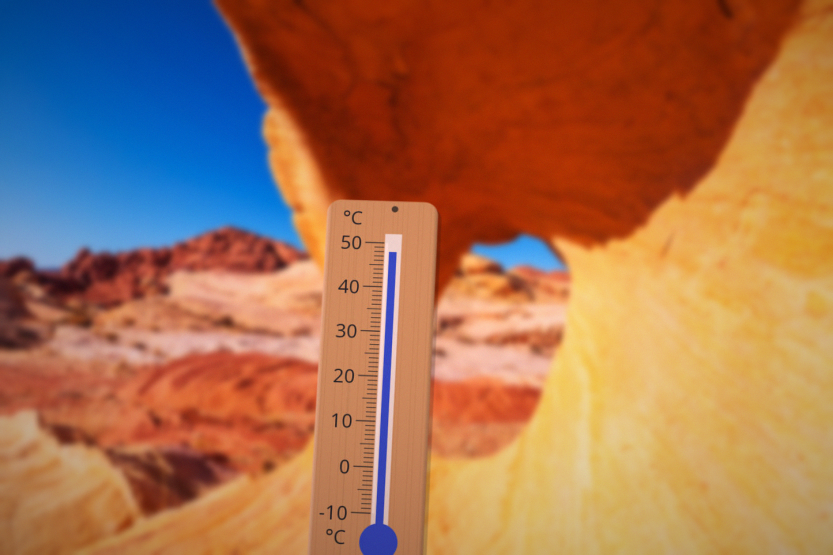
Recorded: 48 °C
